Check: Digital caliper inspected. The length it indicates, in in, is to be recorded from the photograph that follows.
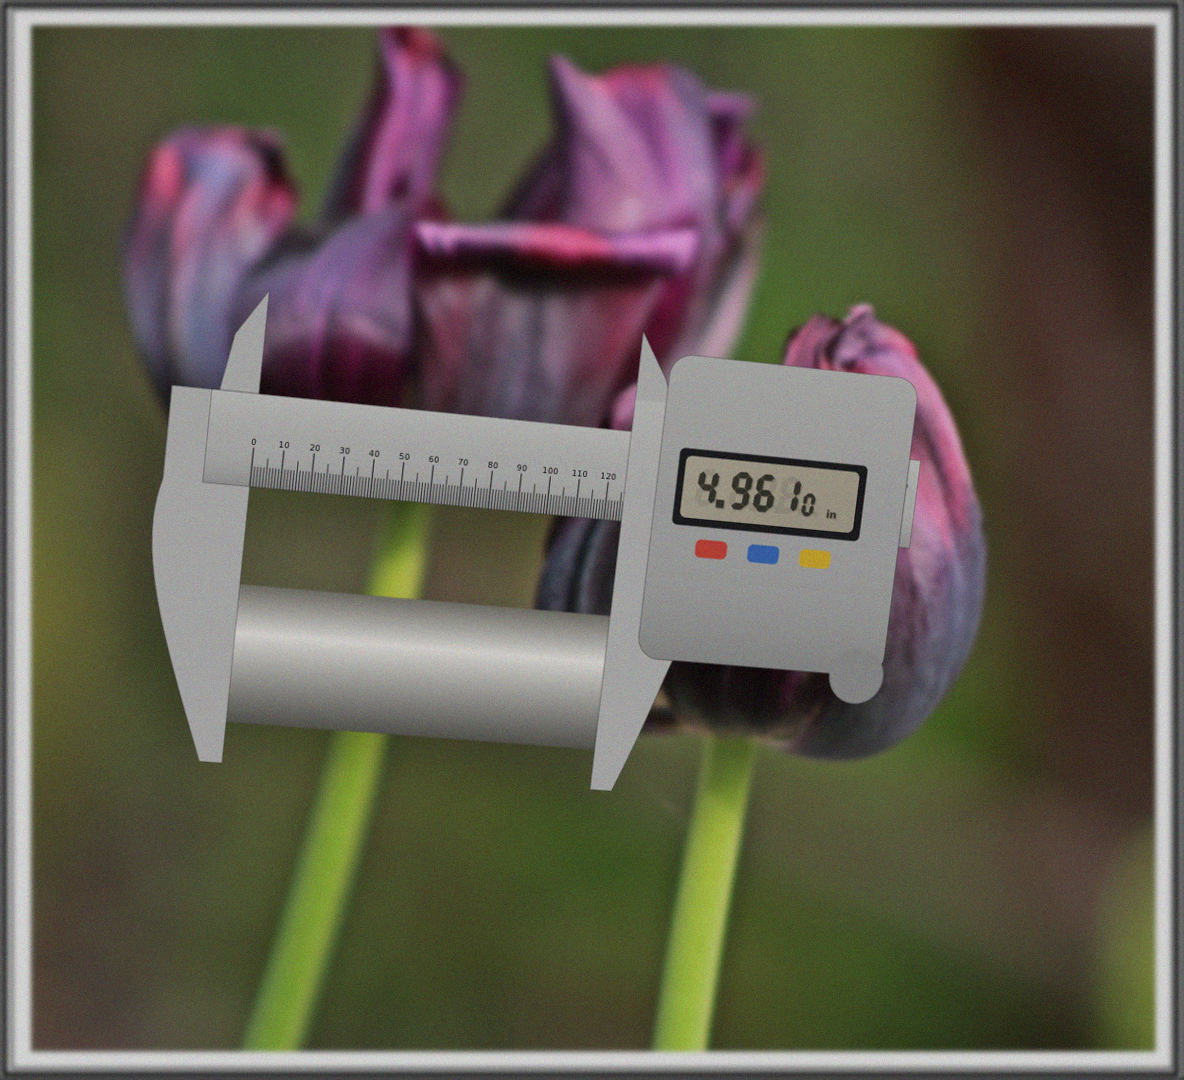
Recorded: 4.9610 in
